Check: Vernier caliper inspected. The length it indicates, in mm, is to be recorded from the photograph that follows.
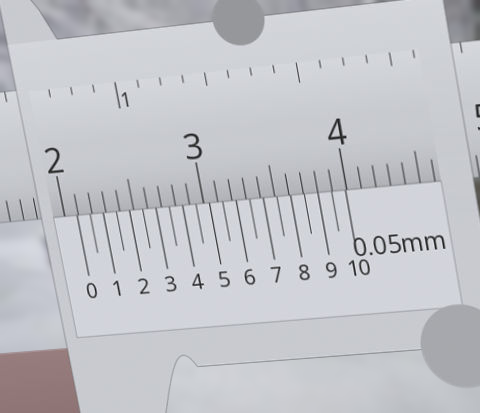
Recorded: 20.9 mm
